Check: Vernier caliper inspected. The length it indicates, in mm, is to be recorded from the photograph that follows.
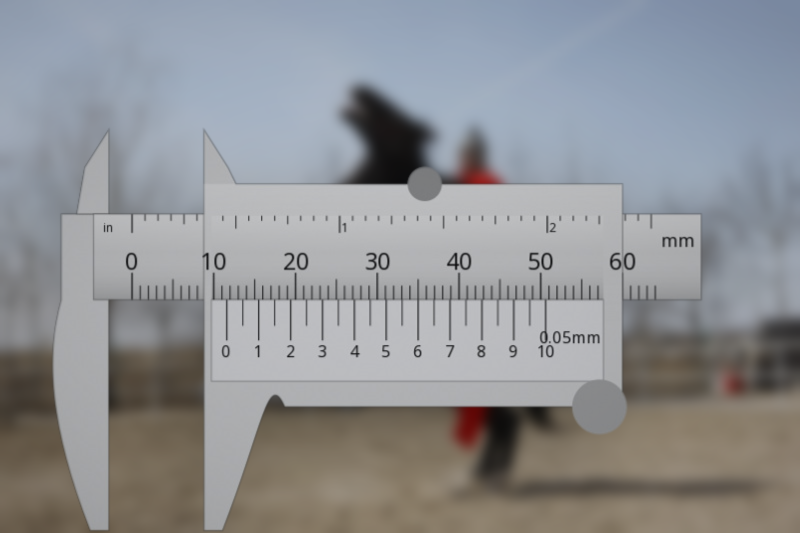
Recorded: 11.6 mm
